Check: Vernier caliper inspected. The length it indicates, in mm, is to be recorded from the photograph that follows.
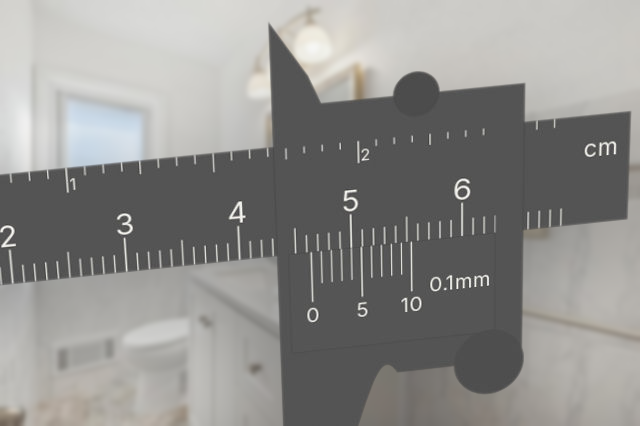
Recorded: 46.4 mm
